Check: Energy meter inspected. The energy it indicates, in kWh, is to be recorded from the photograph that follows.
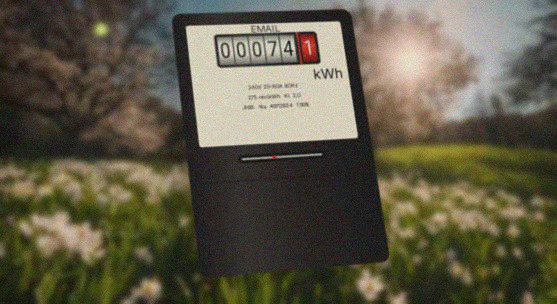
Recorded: 74.1 kWh
